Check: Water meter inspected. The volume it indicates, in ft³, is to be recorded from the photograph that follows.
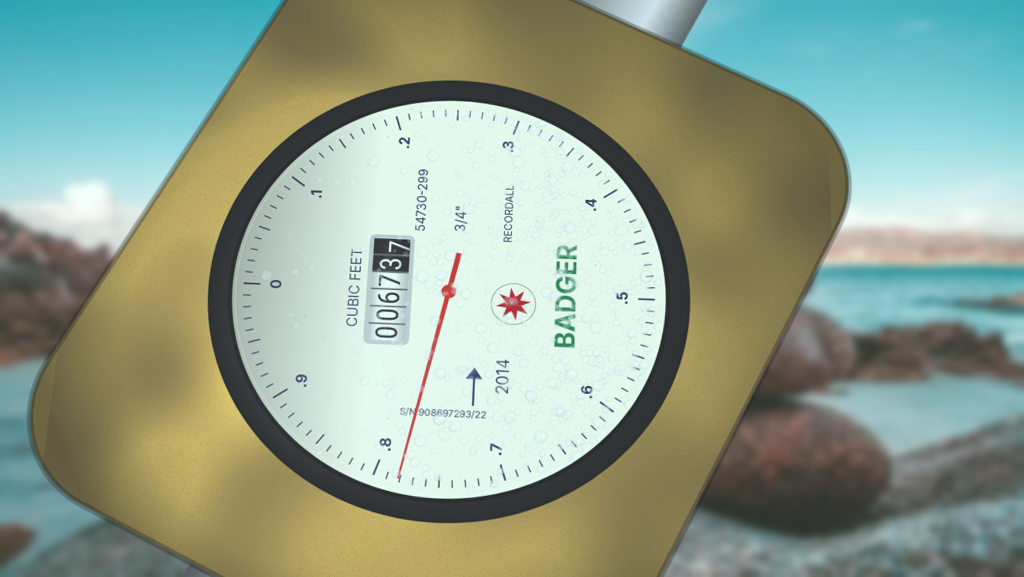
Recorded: 6736.78 ft³
